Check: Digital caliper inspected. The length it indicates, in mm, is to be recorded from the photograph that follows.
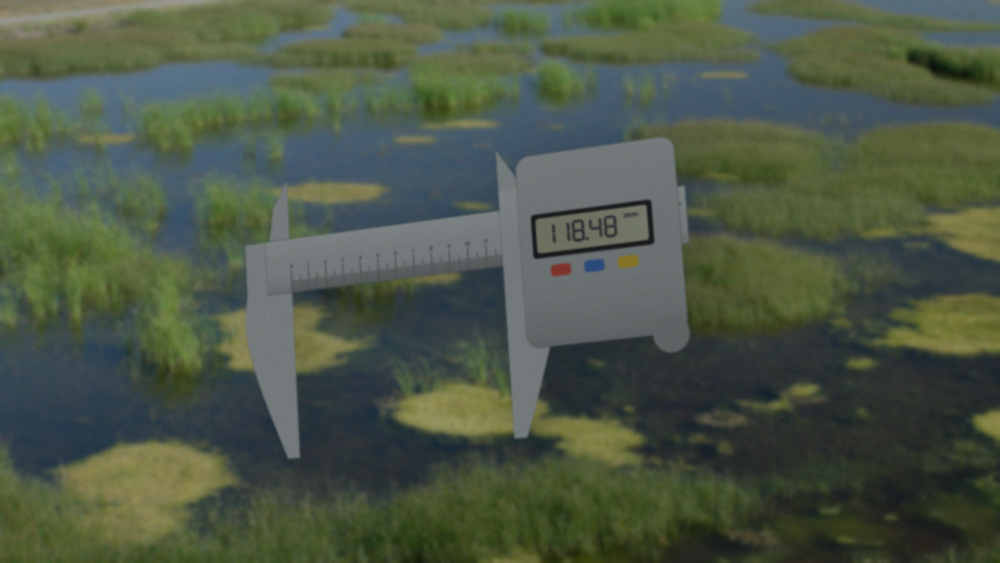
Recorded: 118.48 mm
